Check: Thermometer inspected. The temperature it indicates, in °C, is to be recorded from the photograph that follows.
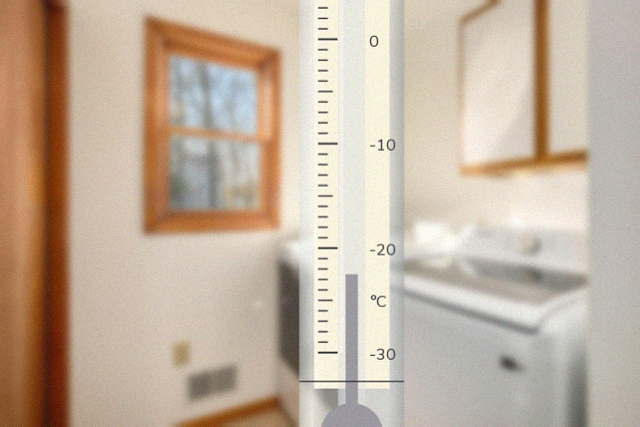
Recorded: -22.5 °C
